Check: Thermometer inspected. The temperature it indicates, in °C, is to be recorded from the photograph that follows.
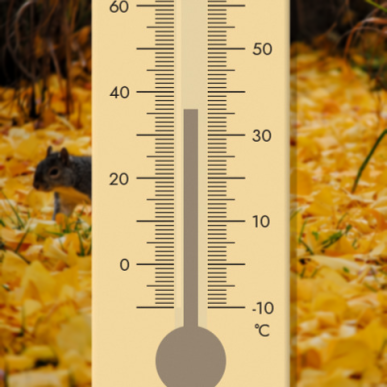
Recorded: 36 °C
